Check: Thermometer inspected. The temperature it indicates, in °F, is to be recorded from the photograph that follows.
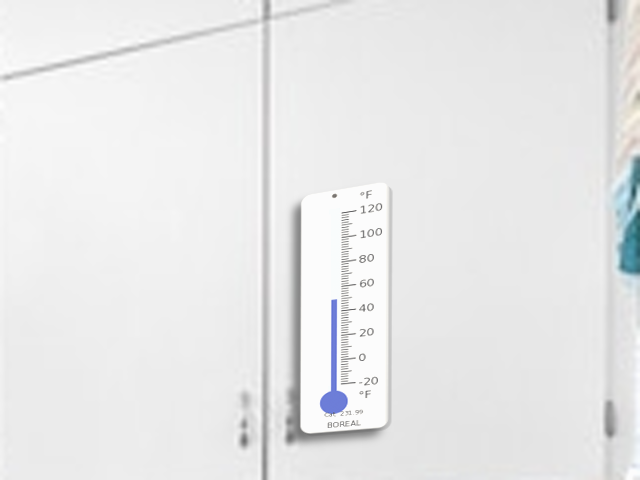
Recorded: 50 °F
